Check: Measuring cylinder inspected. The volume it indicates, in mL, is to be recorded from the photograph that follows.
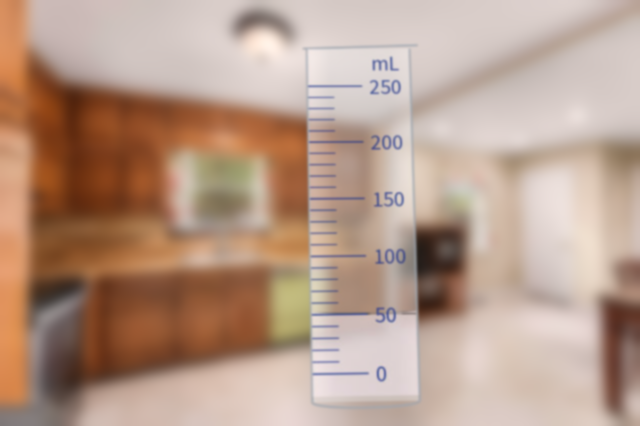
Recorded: 50 mL
